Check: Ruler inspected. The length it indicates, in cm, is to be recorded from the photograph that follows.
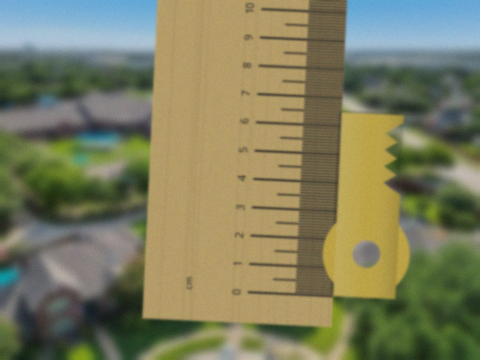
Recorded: 6.5 cm
